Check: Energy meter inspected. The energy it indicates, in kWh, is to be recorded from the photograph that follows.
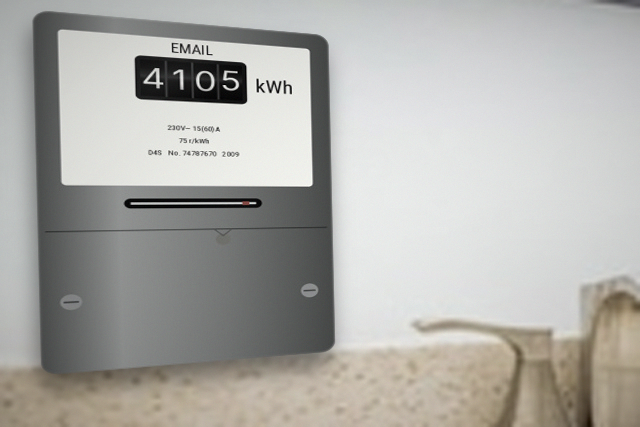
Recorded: 4105 kWh
